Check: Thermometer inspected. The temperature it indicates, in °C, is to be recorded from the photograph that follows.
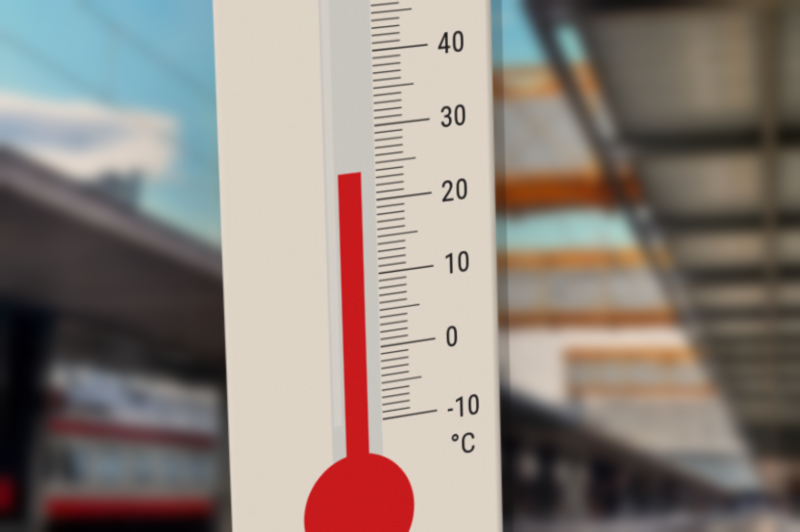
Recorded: 24 °C
